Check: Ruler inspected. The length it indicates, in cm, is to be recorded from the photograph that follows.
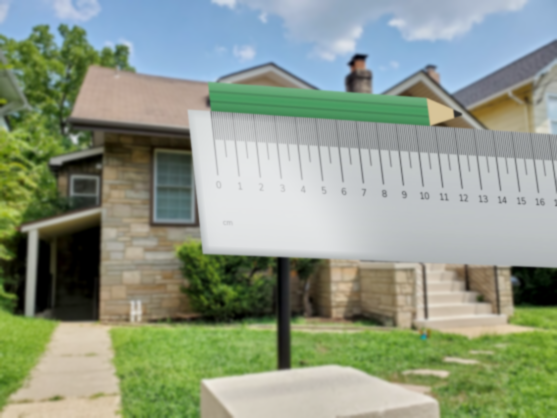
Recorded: 12.5 cm
